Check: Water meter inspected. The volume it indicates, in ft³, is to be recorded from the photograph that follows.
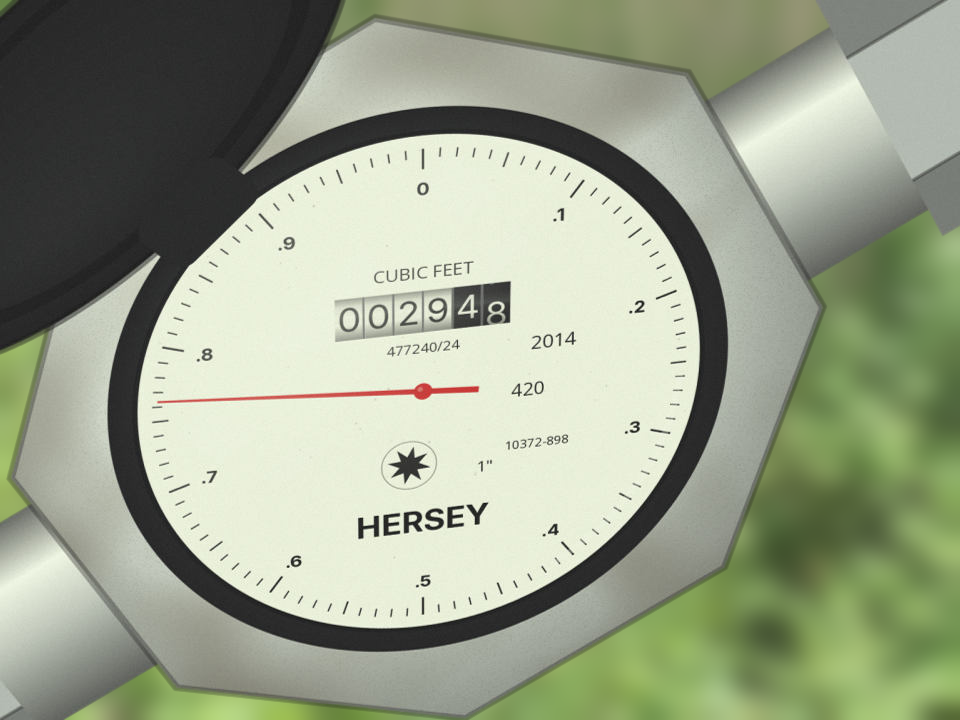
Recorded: 2947.76 ft³
